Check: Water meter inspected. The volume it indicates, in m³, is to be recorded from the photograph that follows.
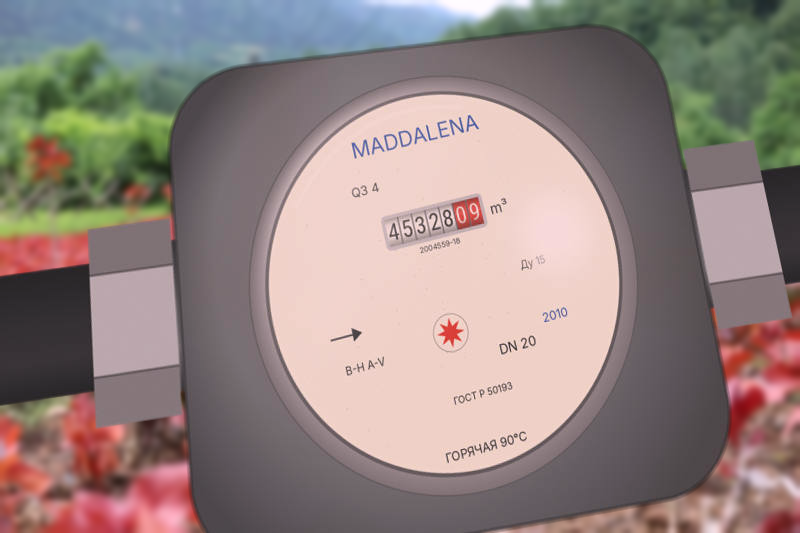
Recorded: 45328.09 m³
